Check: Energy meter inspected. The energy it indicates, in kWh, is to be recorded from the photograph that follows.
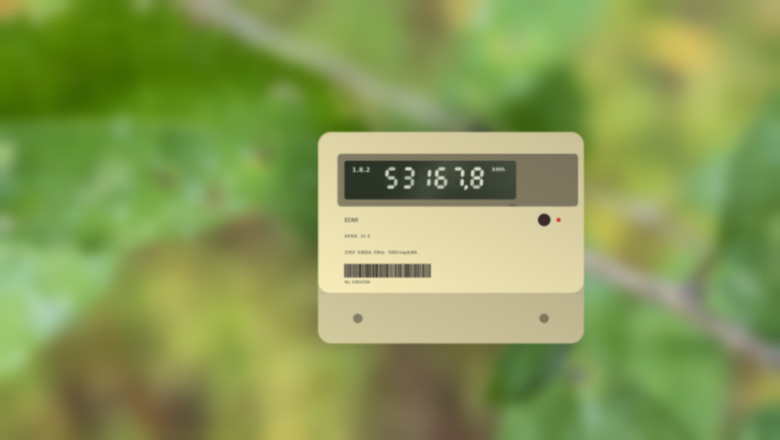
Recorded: 53167.8 kWh
